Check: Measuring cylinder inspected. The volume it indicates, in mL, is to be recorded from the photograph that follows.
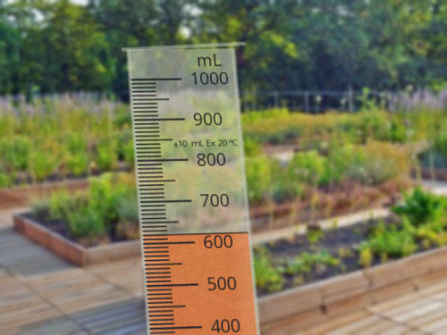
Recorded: 620 mL
